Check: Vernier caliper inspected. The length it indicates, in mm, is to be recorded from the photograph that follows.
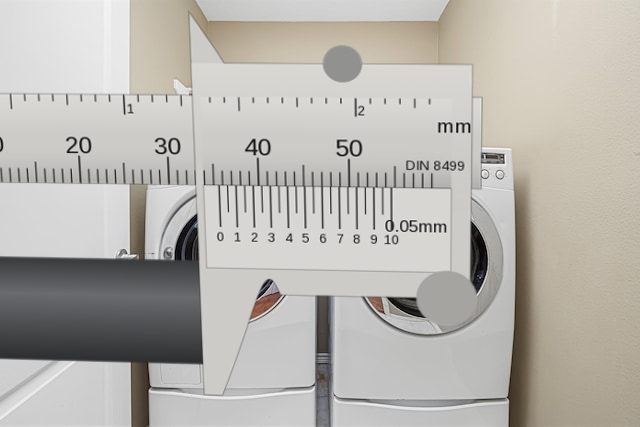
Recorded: 35.6 mm
